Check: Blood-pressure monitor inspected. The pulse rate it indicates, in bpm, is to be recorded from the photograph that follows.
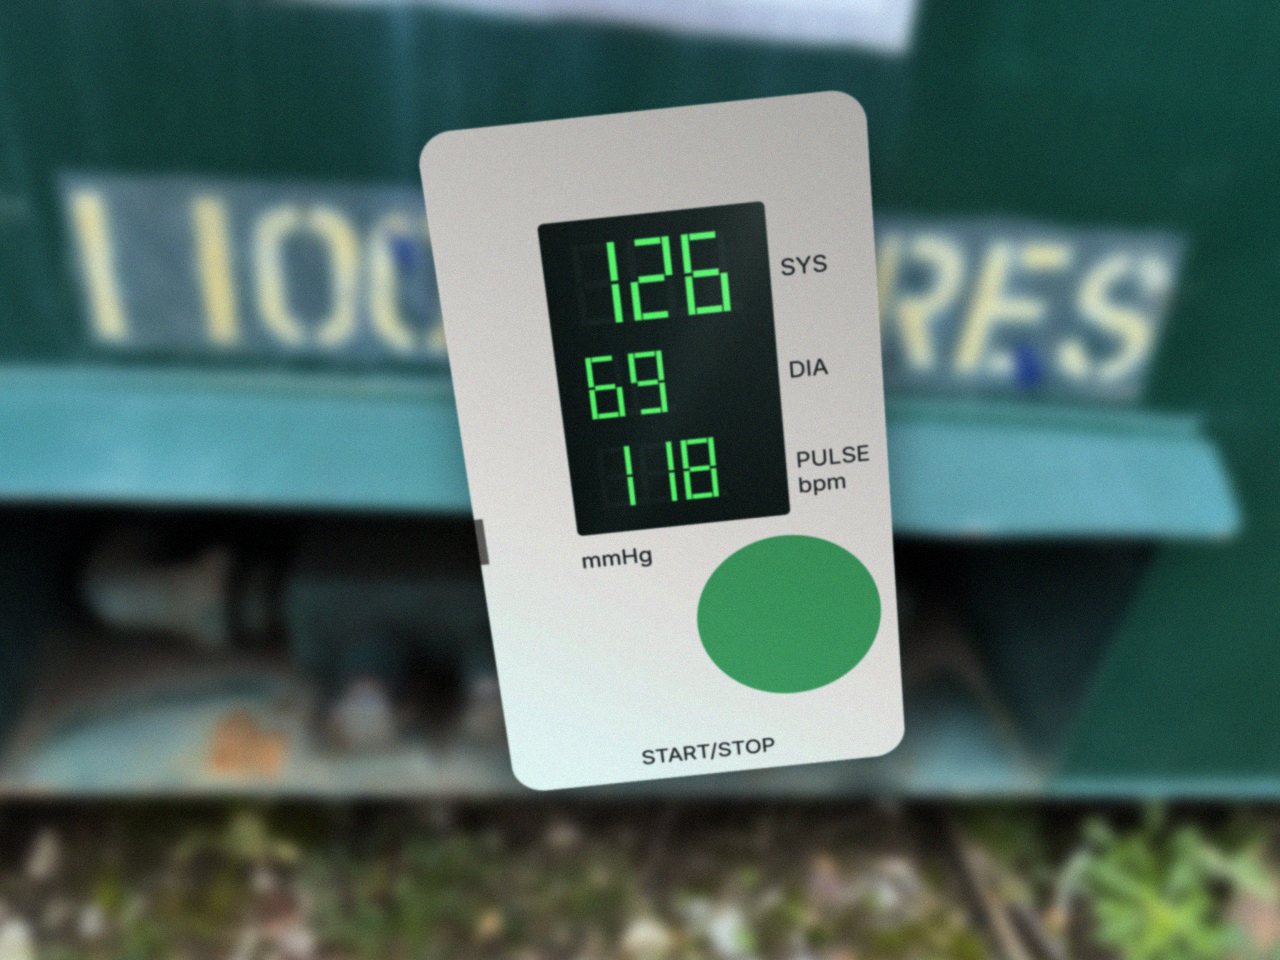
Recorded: 118 bpm
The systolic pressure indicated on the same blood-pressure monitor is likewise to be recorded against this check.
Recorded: 126 mmHg
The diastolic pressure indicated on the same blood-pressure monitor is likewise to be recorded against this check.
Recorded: 69 mmHg
